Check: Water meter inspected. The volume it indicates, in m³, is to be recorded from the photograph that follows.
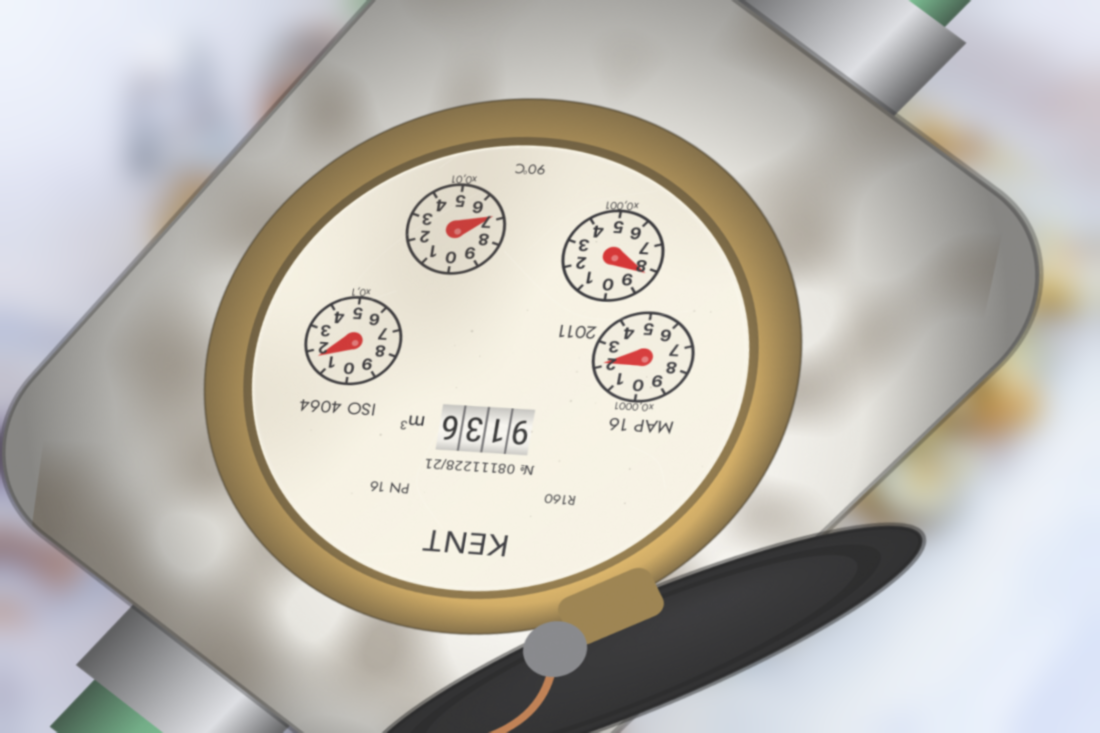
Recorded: 9136.1682 m³
